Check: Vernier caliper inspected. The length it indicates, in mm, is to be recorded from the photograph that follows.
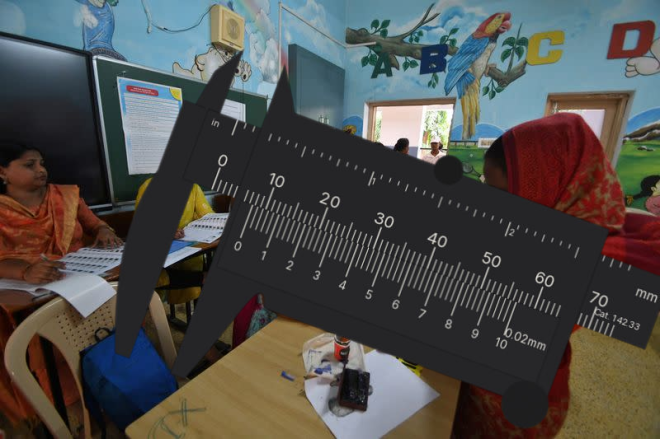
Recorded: 7.6 mm
